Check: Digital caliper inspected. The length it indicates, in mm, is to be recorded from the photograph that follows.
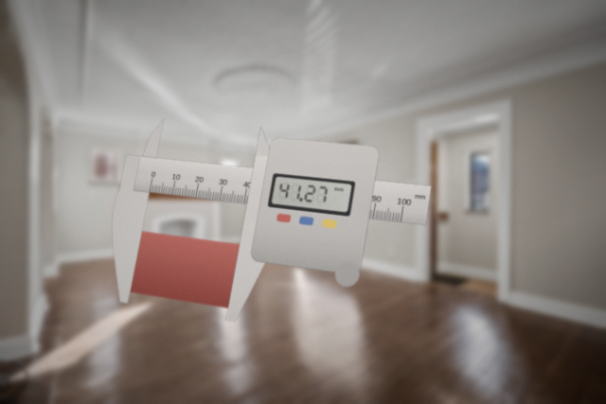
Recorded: 41.27 mm
